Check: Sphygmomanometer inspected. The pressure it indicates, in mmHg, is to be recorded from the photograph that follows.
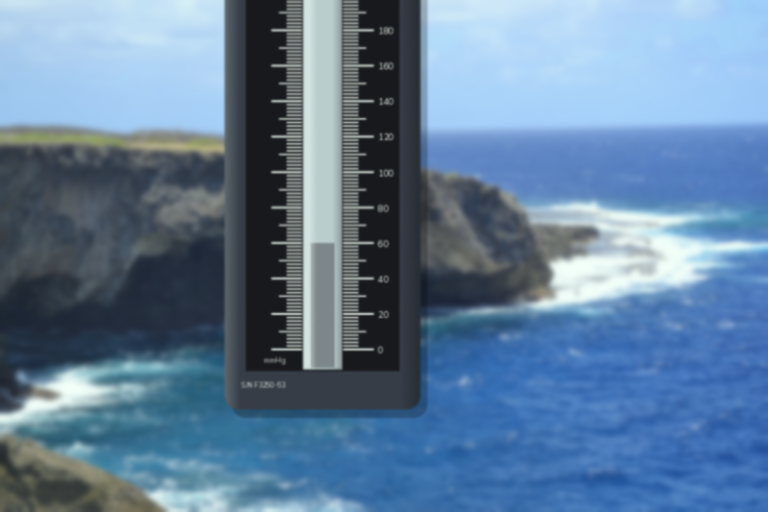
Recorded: 60 mmHg
